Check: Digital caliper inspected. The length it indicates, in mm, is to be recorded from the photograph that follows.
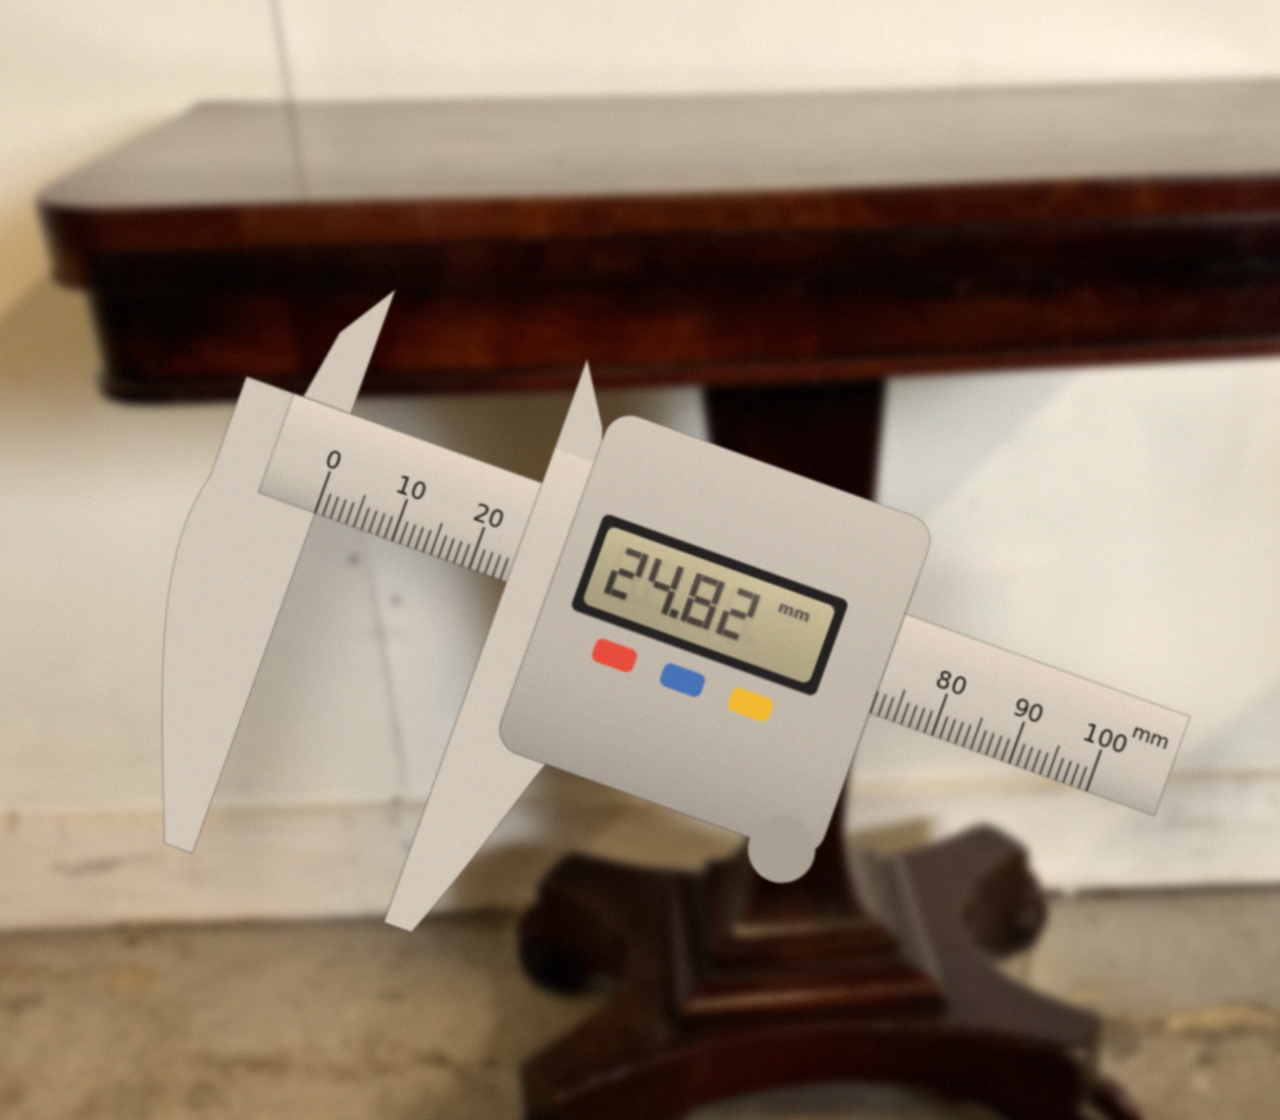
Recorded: 24.82 mm
